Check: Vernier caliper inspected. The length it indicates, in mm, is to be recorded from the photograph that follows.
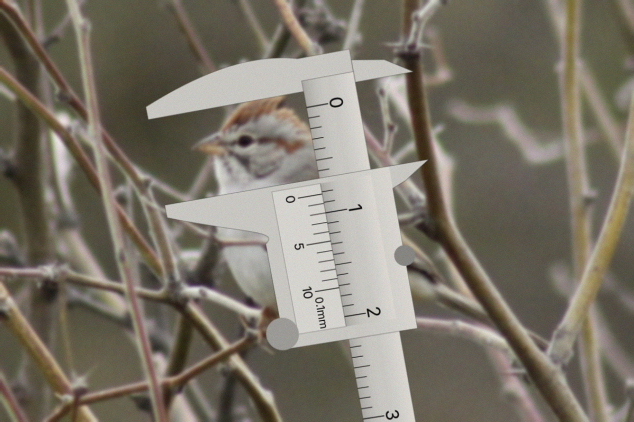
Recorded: 8.2 mm
